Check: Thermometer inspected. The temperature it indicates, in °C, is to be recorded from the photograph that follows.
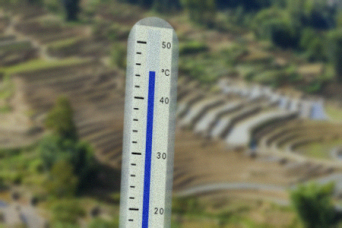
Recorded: 45 °C
